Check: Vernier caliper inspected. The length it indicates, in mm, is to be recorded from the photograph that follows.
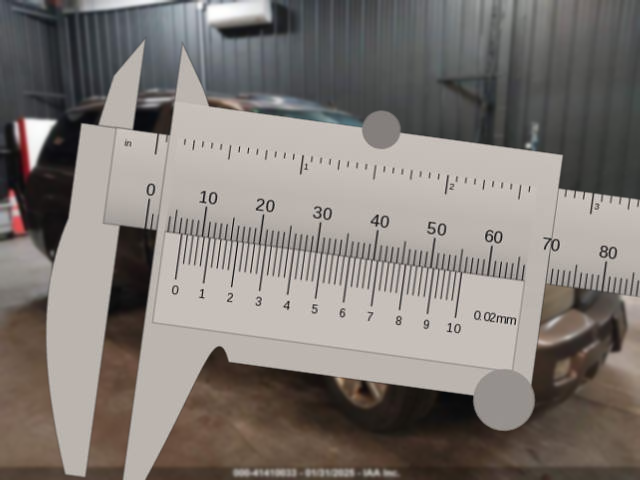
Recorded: 6.4 mm
